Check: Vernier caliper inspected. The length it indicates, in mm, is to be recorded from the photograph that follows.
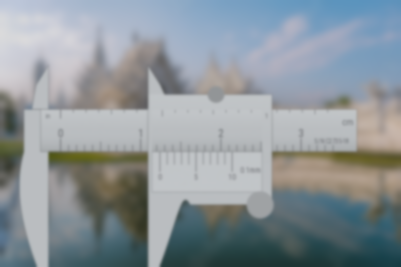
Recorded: 12.4 mm
